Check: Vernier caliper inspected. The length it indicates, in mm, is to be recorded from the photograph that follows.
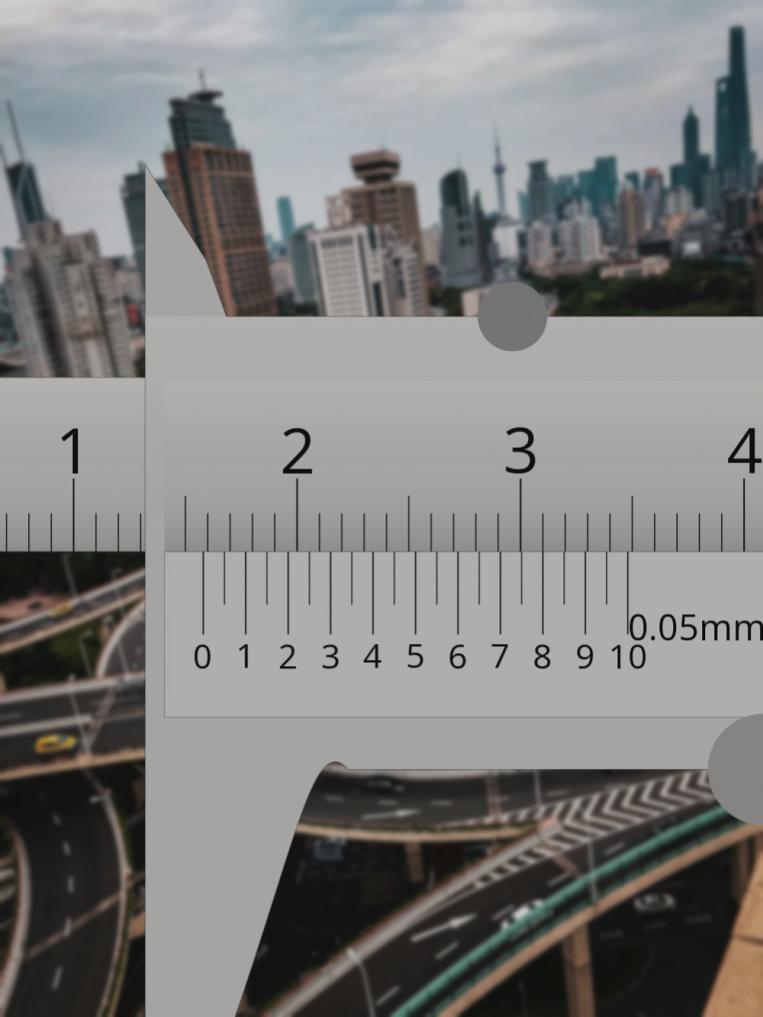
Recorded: 15.80 mm
